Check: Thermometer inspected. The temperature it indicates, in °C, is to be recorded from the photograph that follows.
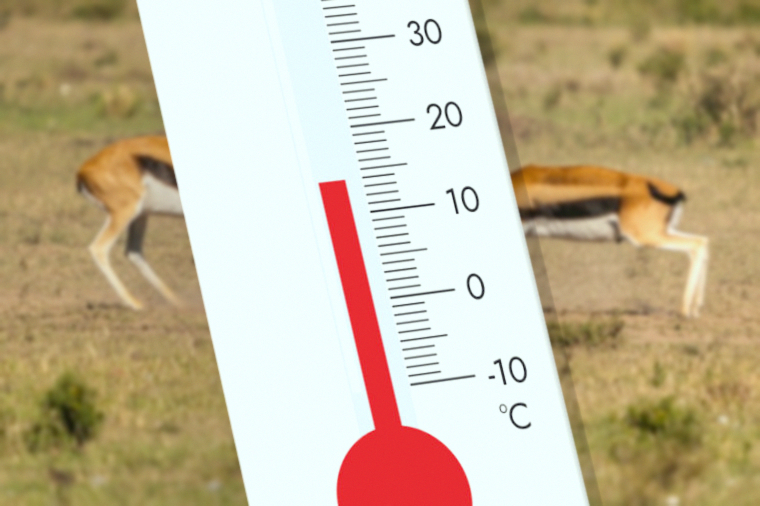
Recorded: 14 °C
